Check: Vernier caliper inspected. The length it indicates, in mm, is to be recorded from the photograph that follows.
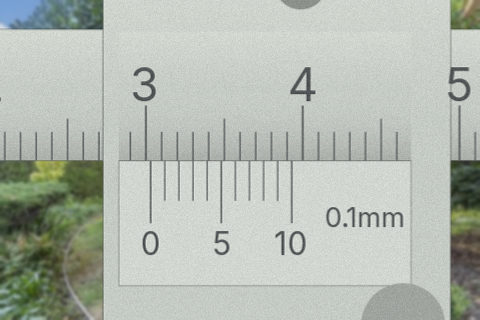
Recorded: 30.3 mm
